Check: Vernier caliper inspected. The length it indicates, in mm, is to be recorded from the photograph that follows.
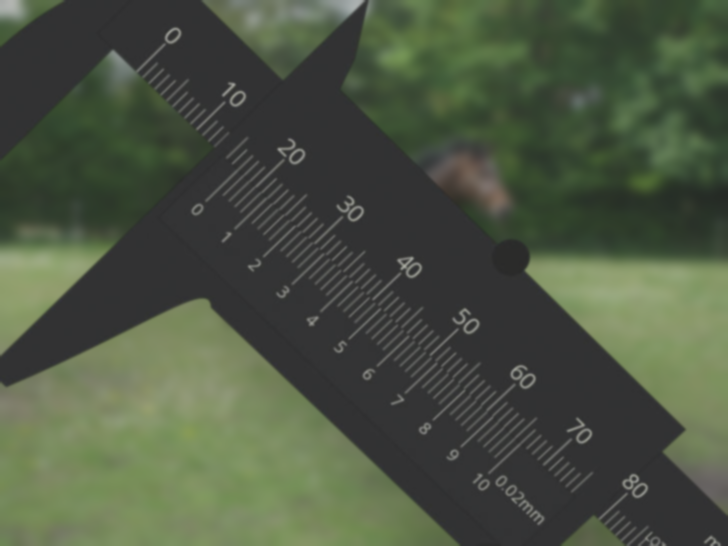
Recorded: 17.0 mm
